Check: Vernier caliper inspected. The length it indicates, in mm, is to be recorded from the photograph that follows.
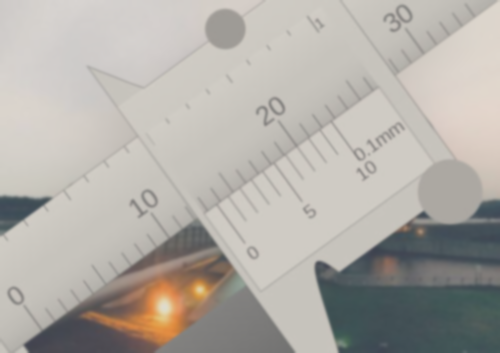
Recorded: 13.7 mm
